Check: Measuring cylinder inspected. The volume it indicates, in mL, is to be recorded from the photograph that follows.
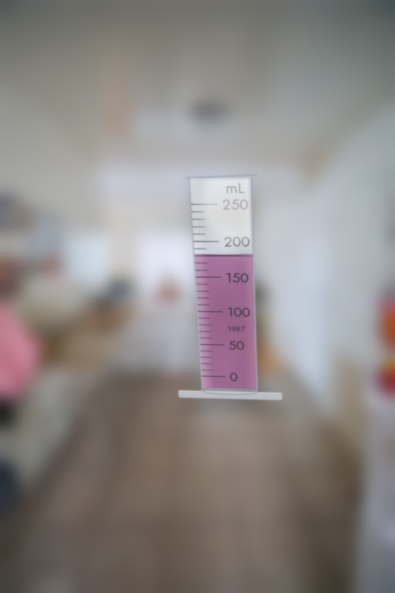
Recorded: 180 mL
